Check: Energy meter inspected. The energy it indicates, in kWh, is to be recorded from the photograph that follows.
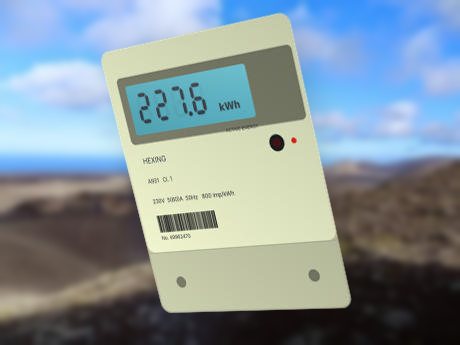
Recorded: 227.6 kWh
